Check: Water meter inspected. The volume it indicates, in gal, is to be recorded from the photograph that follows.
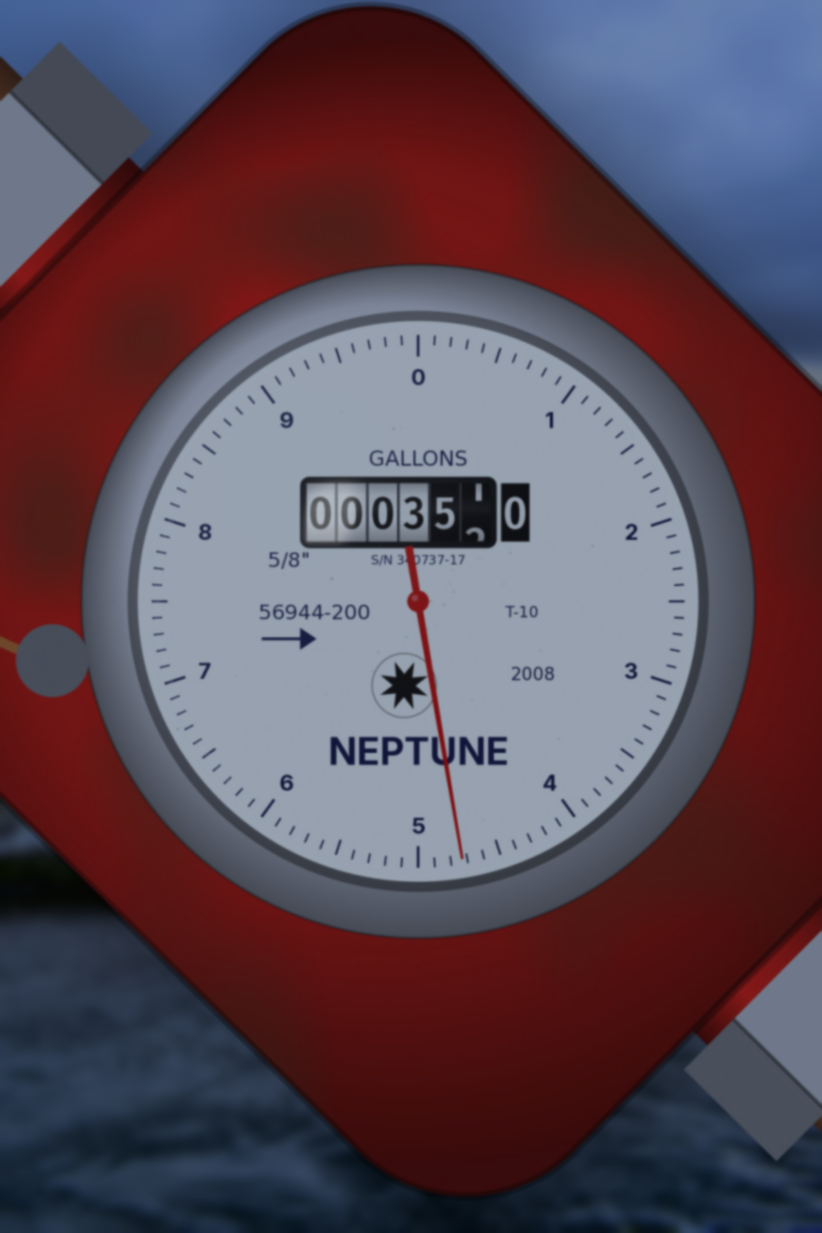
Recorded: 3514.7 gal
